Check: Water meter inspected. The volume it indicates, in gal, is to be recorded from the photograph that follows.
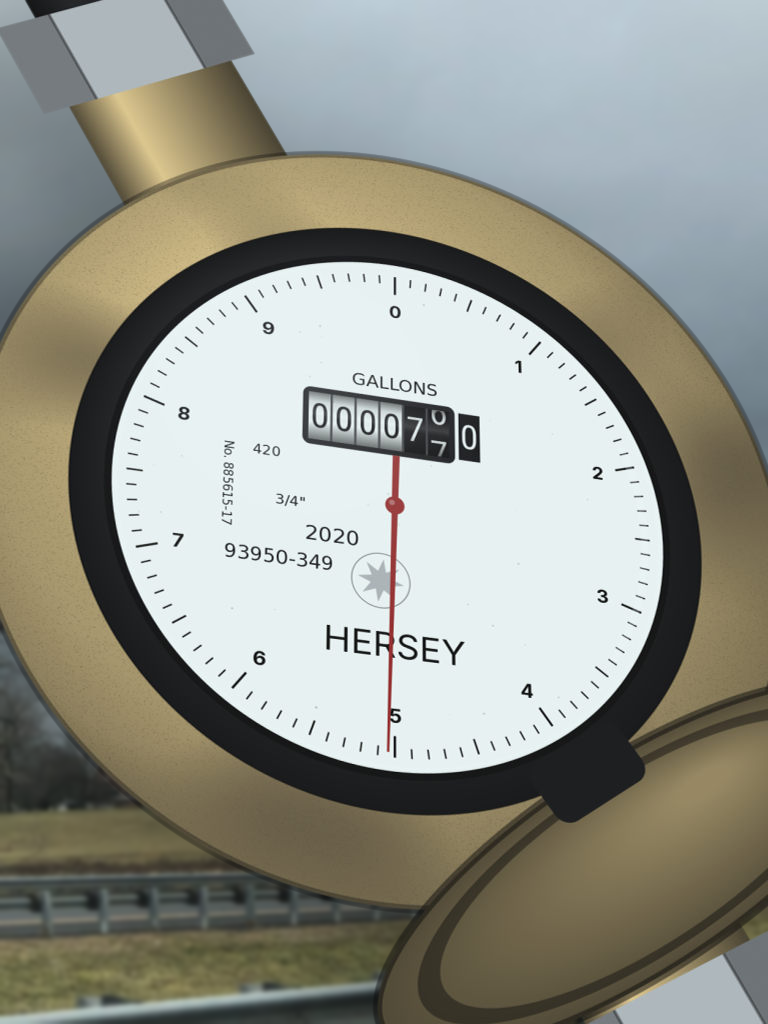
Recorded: 765.0 gal
